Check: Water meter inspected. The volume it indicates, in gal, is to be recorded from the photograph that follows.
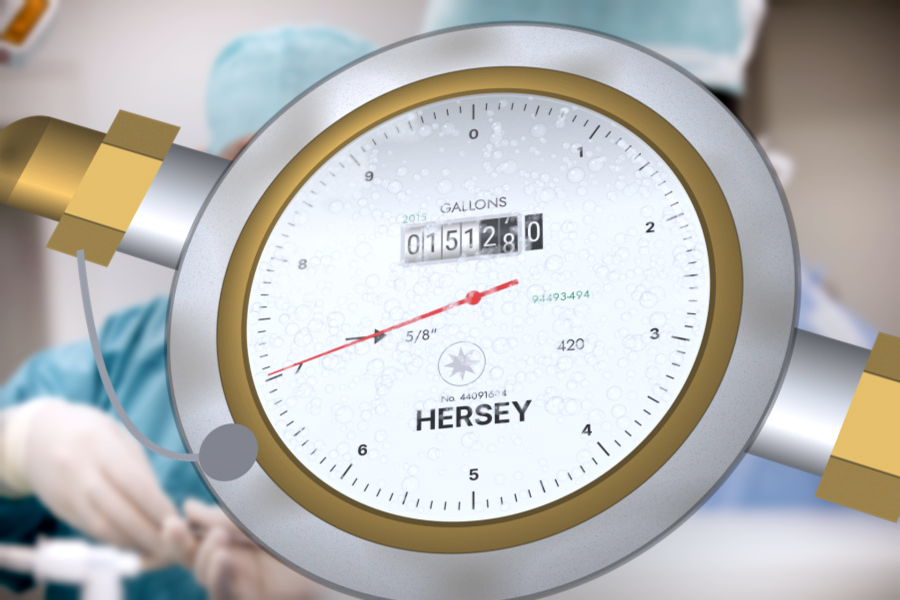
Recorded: 151277.0 gal
